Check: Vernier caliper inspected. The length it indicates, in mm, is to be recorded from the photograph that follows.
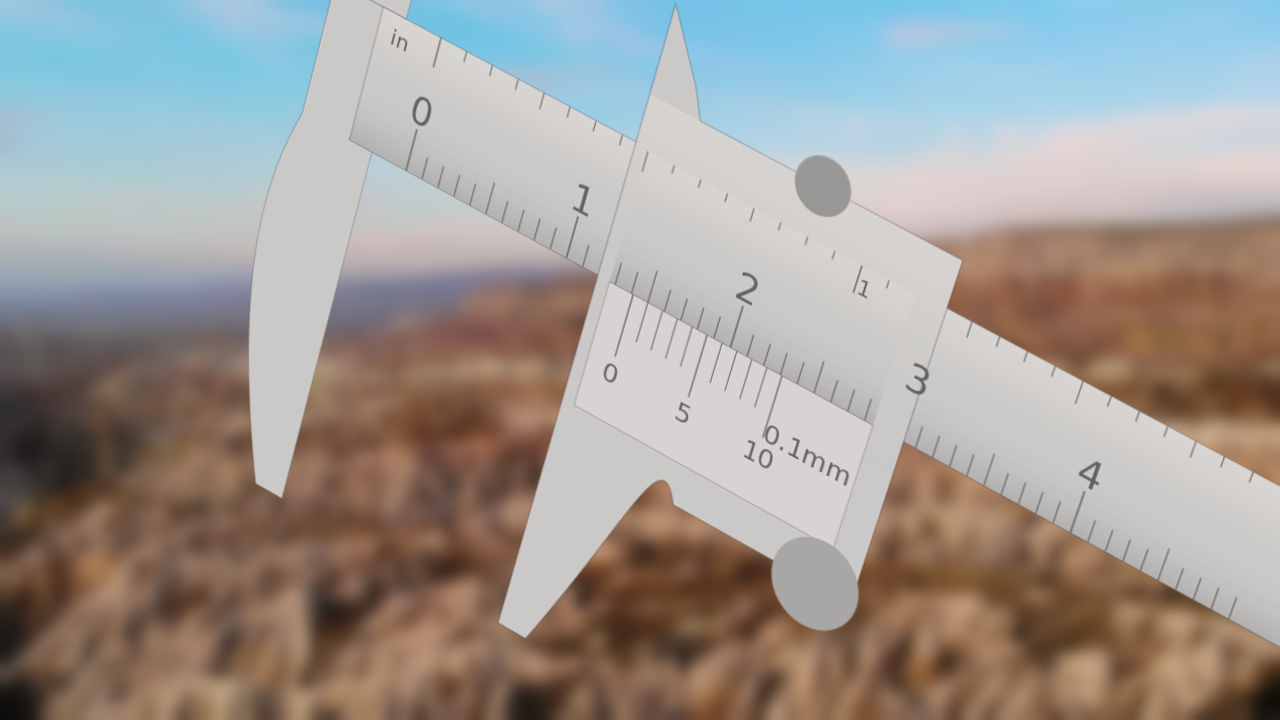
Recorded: 14.1 mm
